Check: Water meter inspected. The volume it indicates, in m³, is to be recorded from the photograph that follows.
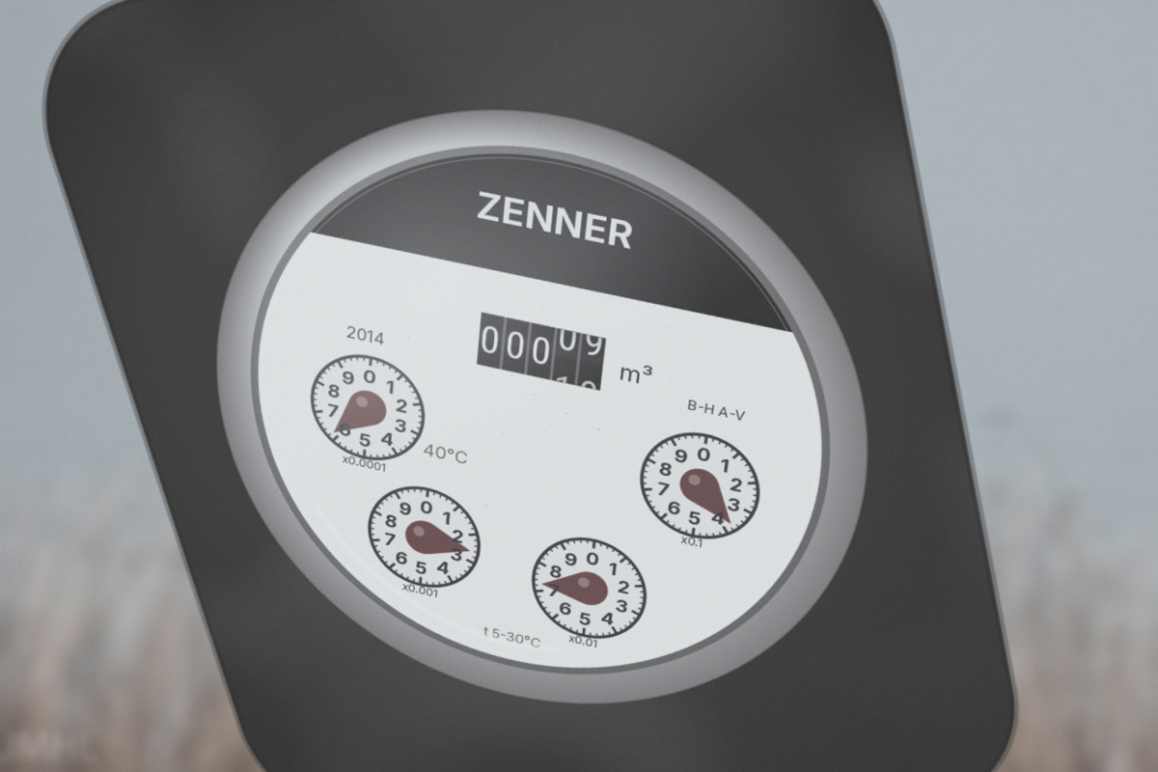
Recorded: 9.3726 m³
